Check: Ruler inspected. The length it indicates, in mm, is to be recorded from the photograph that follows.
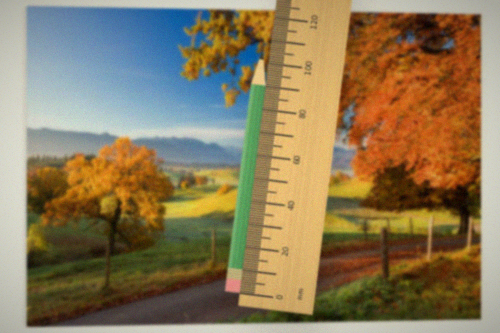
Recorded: 105 mm
